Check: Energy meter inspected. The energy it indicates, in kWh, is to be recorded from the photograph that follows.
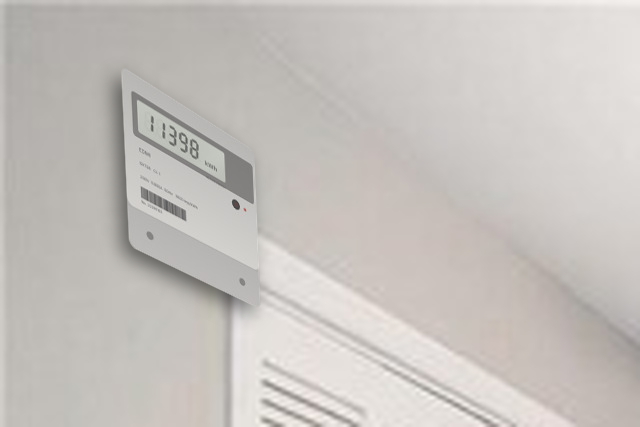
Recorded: 11398 kWh
